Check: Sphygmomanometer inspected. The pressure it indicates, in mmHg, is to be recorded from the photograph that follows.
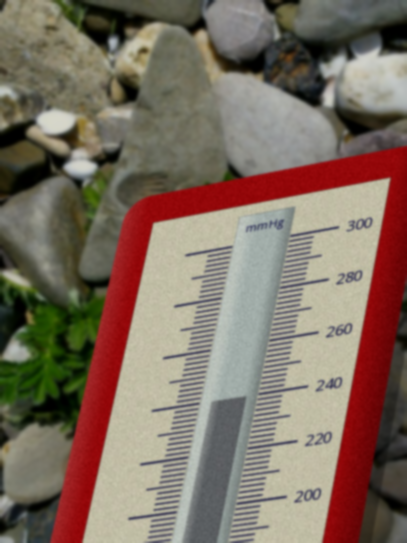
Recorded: 240 mmHg
